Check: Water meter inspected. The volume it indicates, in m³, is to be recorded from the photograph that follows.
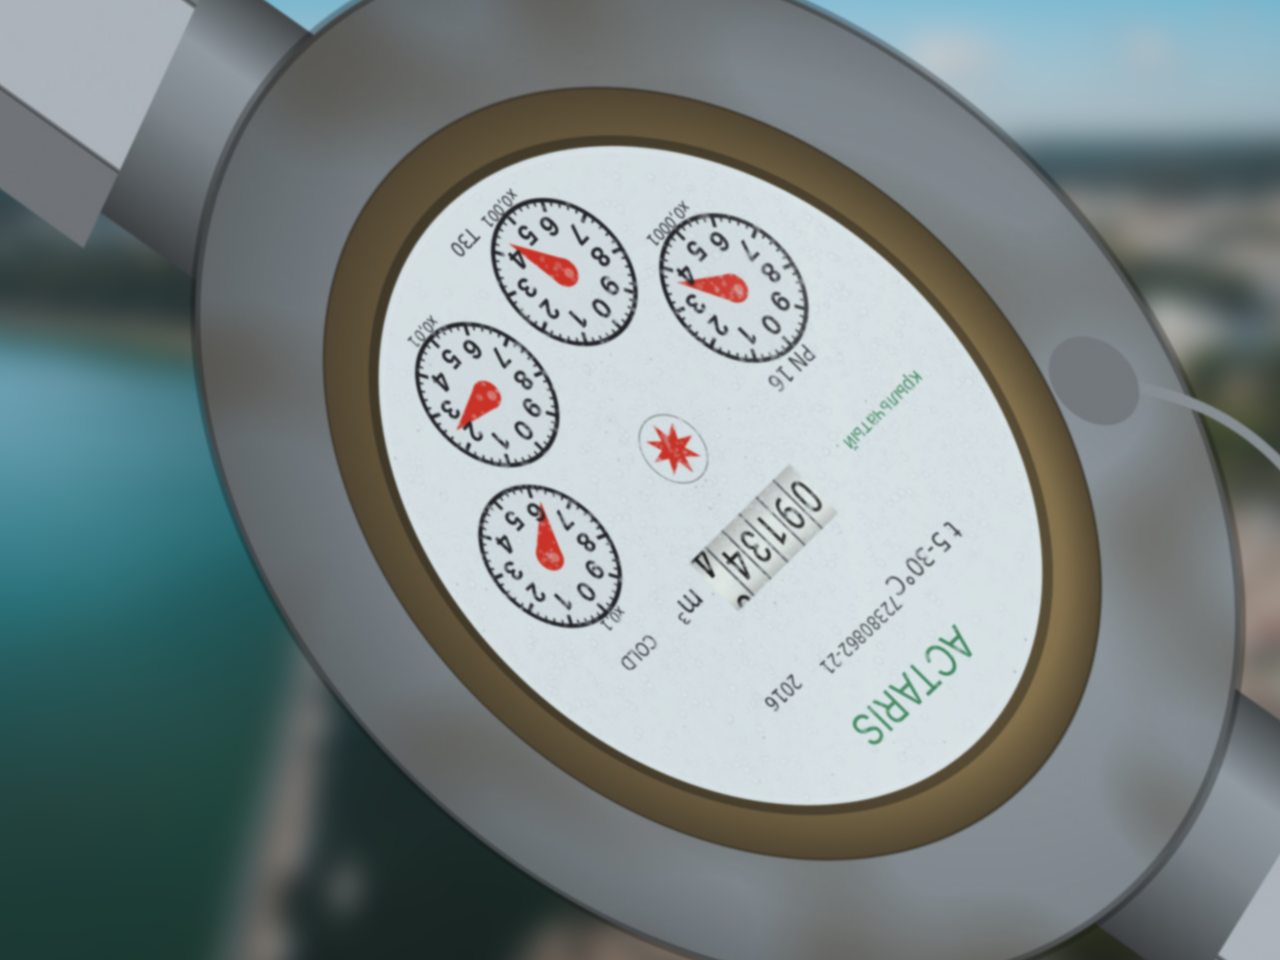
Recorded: 91343.6243 m³
